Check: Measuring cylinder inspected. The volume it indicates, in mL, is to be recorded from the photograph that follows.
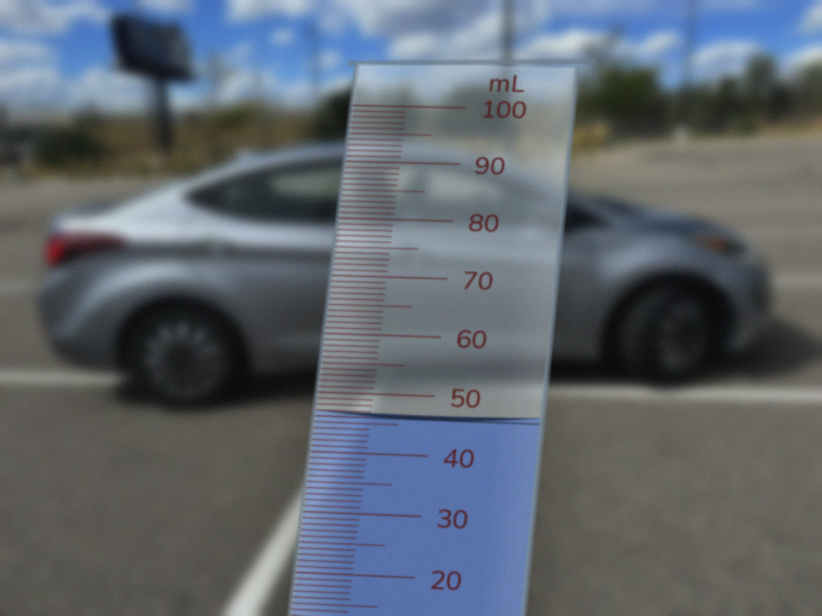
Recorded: 46 mL
